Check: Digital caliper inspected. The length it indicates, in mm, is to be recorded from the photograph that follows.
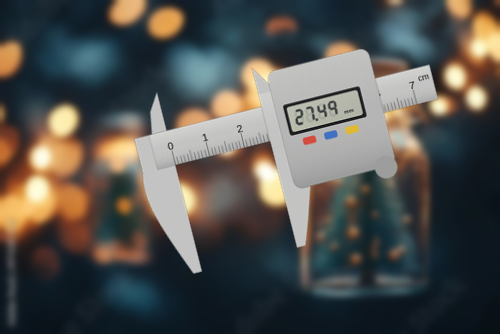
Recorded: 27.49 mm
